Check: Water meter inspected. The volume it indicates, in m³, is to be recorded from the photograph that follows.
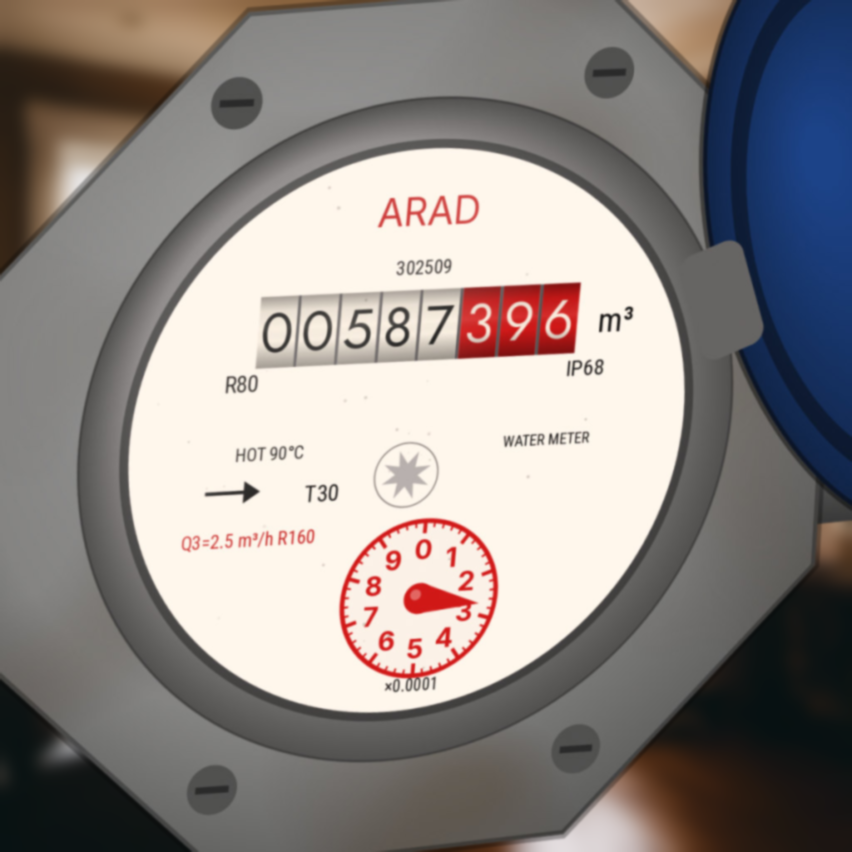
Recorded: 587.3962 m³
